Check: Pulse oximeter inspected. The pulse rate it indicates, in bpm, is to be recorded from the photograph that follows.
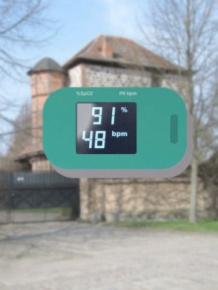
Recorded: 48 bpm
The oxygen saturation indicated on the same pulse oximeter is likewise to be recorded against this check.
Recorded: 91 %
